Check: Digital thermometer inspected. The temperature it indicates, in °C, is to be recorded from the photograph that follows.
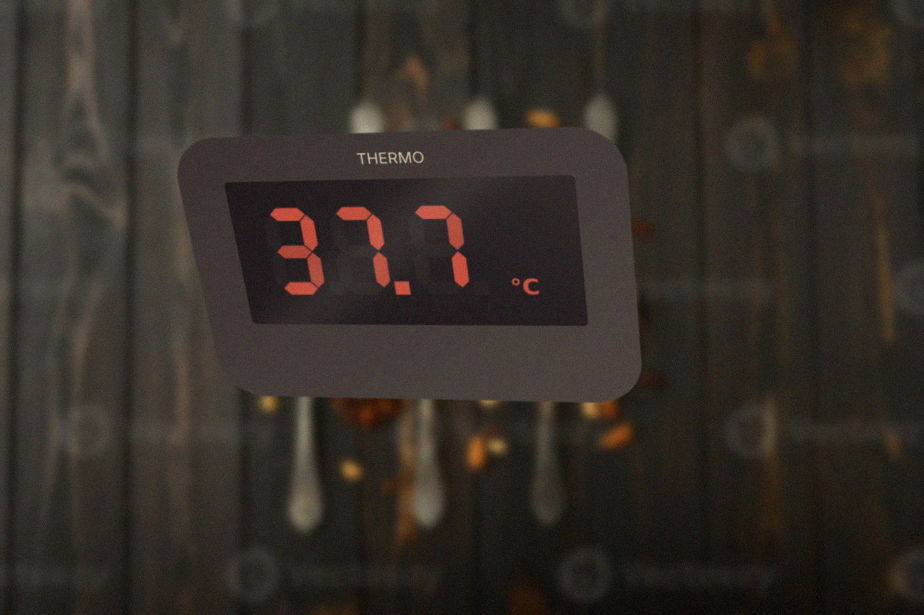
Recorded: 37.7 °C
